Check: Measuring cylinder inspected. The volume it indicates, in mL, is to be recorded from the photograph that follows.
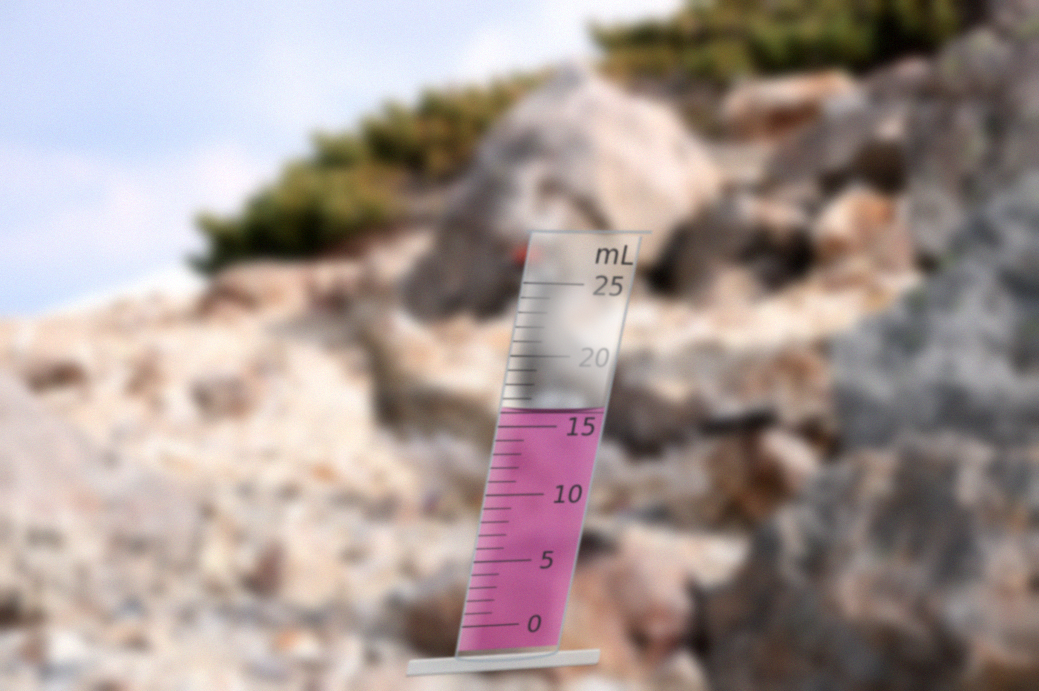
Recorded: 16 mL
